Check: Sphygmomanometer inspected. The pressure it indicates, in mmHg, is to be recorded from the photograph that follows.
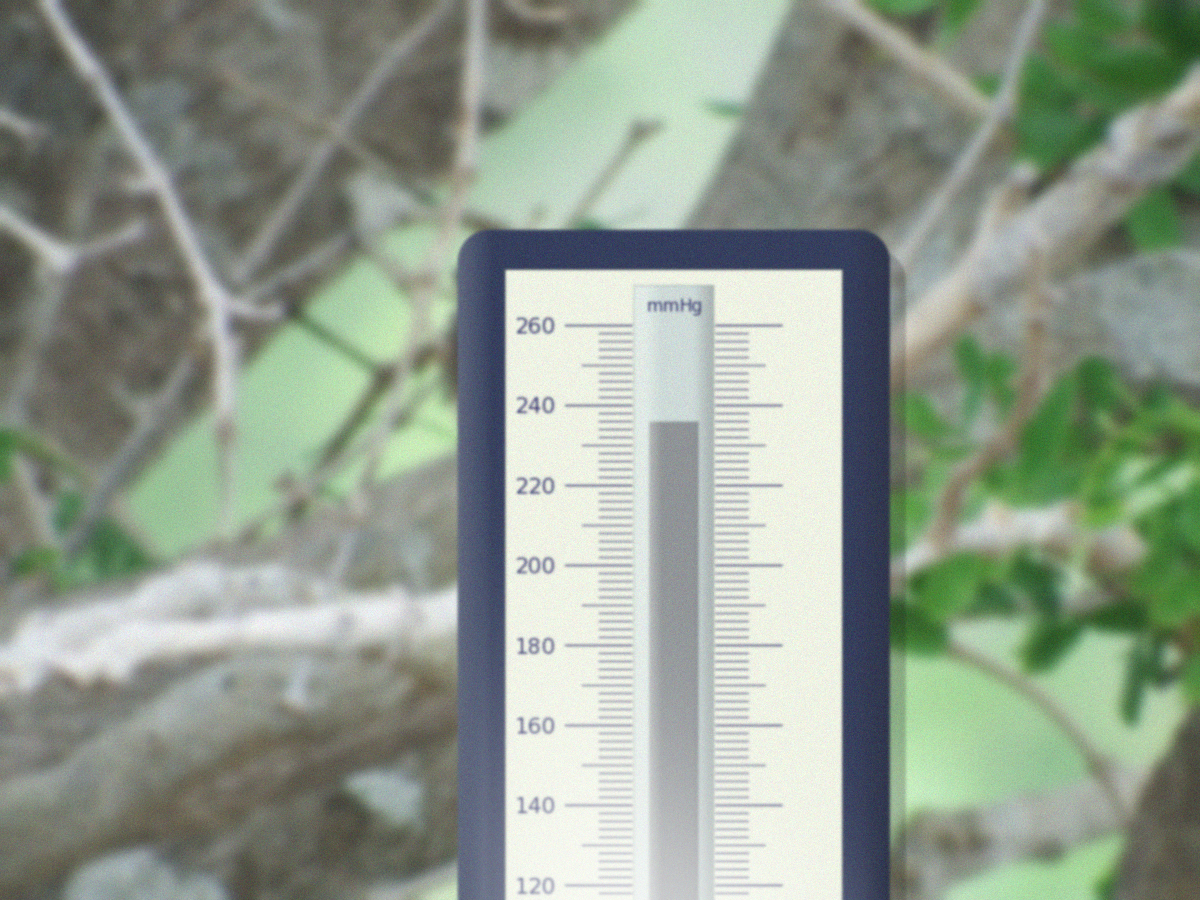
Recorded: 236 mmHg
